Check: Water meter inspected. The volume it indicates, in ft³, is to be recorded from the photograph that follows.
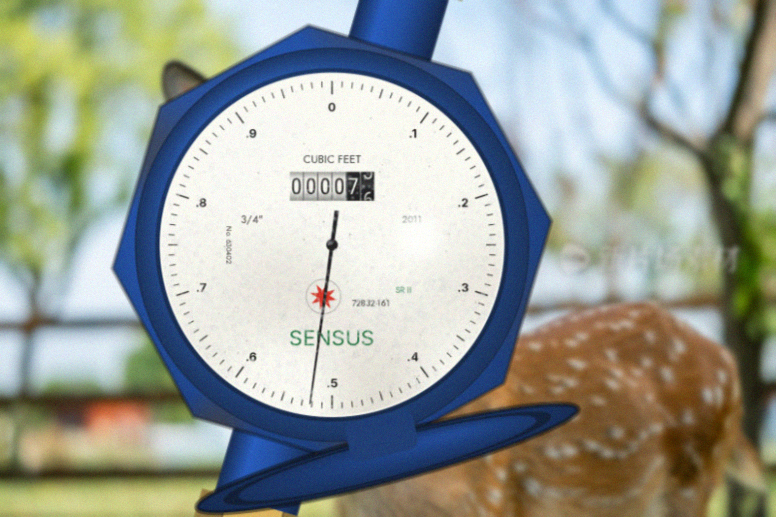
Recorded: 75.52 ft³
